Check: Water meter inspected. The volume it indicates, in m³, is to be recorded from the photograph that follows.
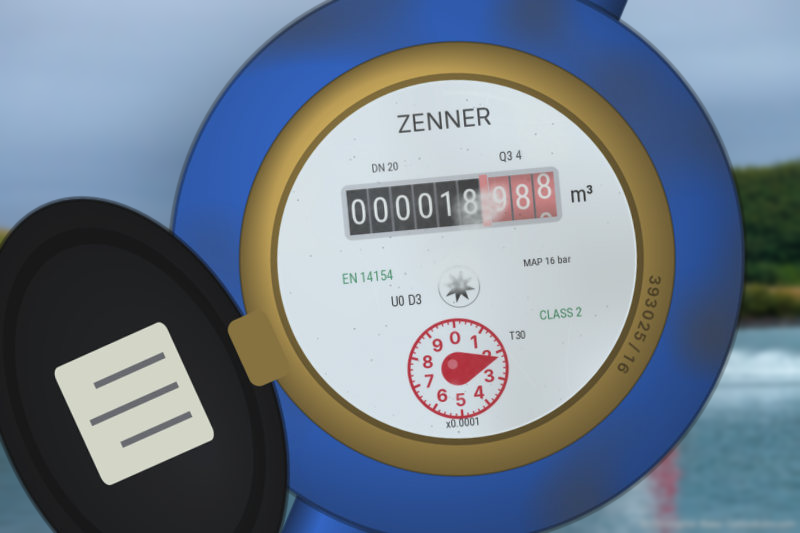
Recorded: 18.9882 m³
